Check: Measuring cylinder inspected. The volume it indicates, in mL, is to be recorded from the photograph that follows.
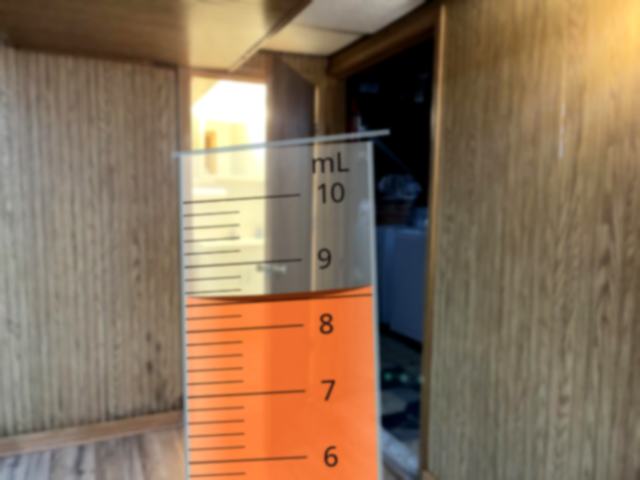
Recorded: 8.4 mL
